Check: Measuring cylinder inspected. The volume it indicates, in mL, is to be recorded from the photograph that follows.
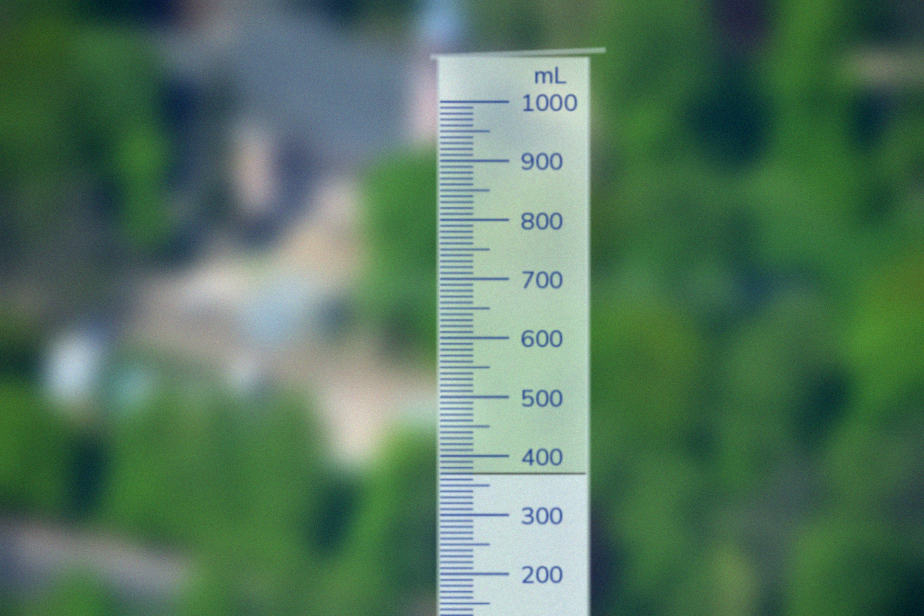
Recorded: 370 mL
